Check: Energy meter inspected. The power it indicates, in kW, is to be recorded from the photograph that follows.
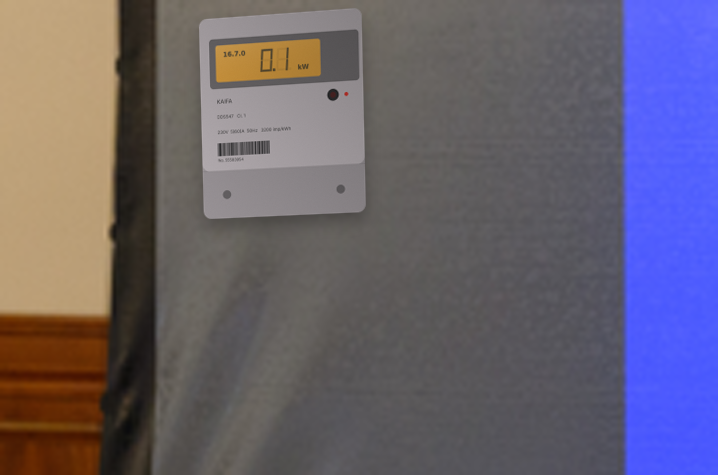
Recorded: 0.1 kW
